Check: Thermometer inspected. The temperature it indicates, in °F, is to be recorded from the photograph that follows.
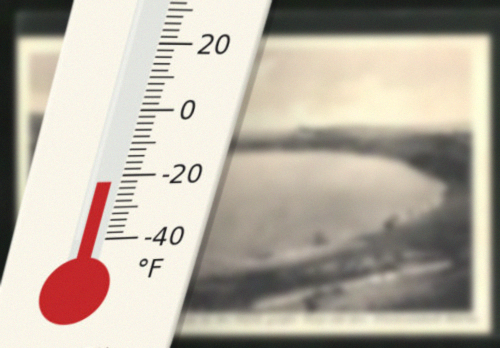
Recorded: -22 °F
